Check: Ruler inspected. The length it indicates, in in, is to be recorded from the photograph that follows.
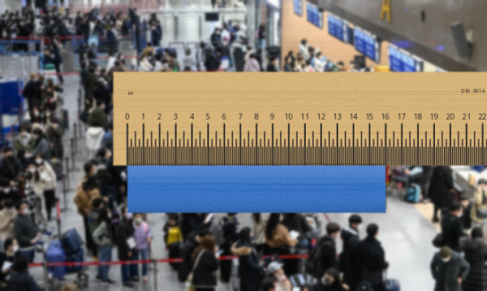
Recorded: 16 in
